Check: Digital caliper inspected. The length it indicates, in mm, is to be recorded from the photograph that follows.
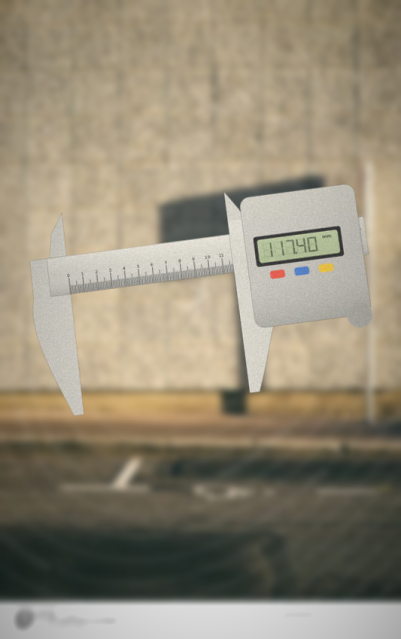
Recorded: 117.40 mm
